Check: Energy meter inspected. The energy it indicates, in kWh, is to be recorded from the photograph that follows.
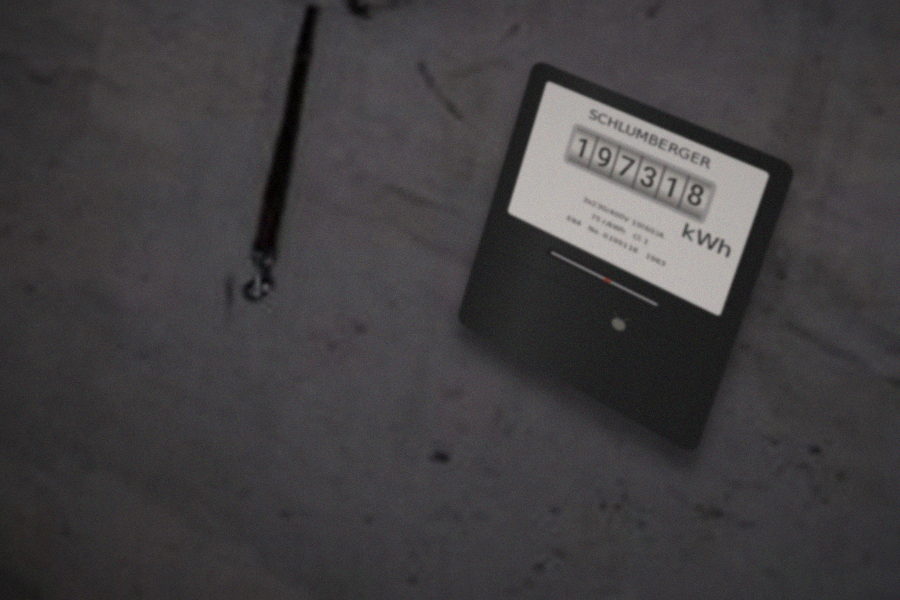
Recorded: 197318 kWh
